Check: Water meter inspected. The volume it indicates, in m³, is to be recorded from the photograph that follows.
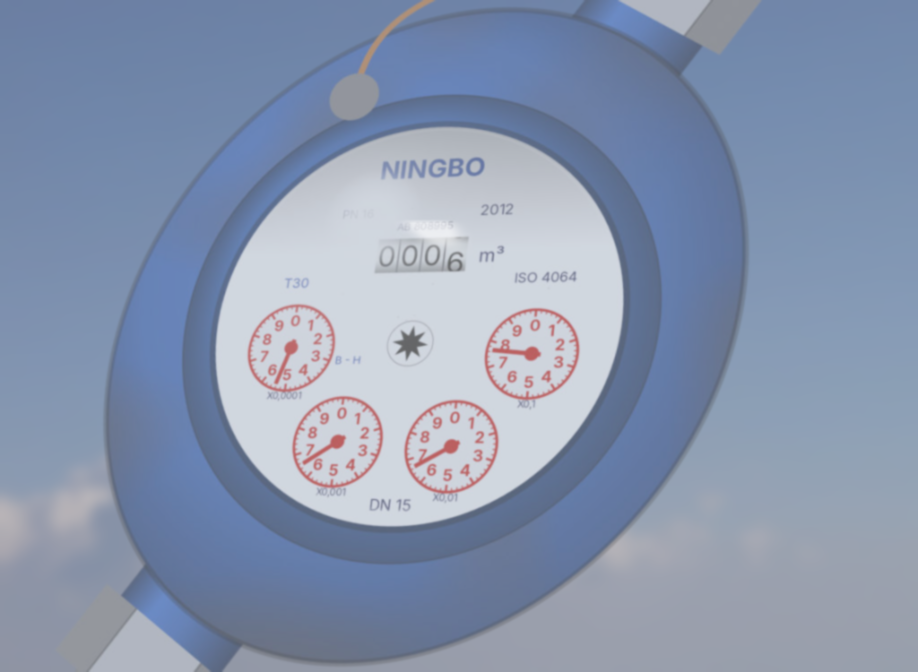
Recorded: 5.7665 m³
